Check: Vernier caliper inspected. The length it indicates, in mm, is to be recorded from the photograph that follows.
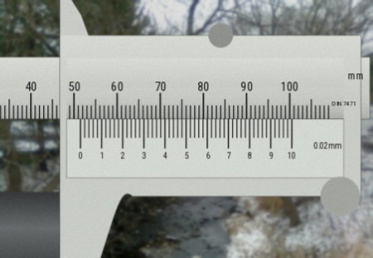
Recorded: 51.5 mm
